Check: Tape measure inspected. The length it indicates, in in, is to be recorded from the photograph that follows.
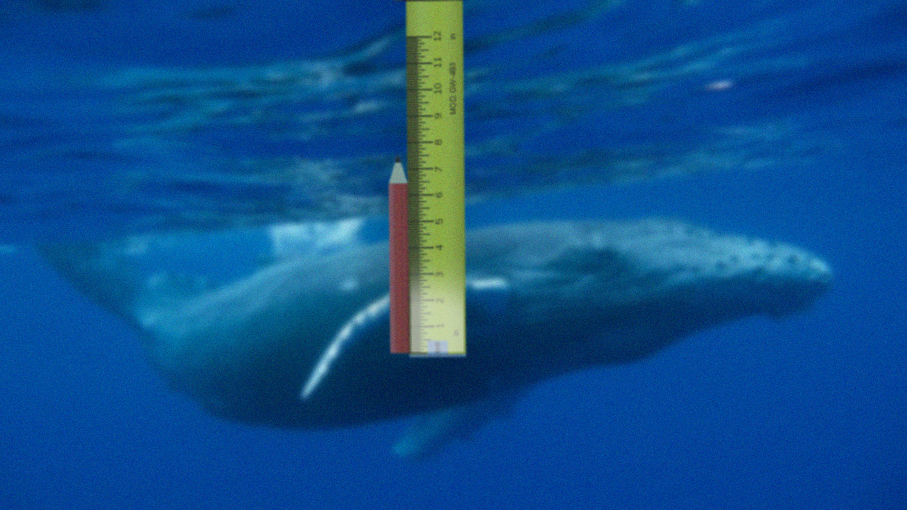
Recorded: 7.5 in
